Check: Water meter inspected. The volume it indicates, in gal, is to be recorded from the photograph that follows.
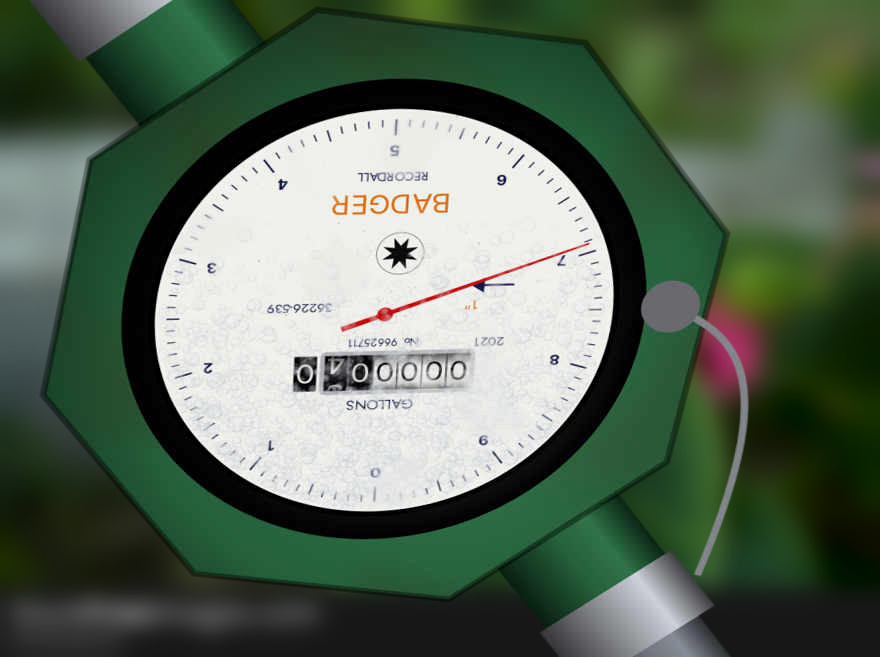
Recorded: 36.9 gal
